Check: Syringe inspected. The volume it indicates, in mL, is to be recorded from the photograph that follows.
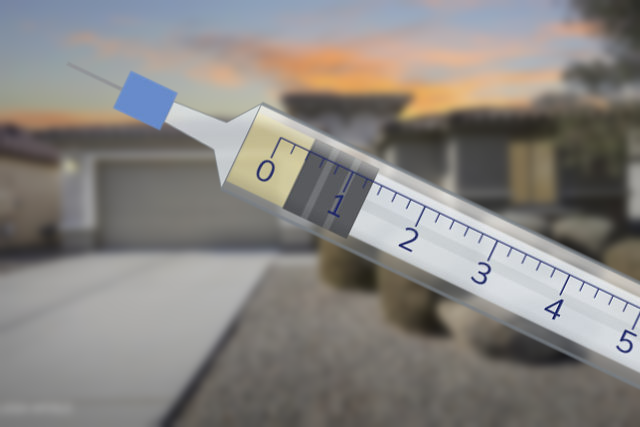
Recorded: 0.4 mL
